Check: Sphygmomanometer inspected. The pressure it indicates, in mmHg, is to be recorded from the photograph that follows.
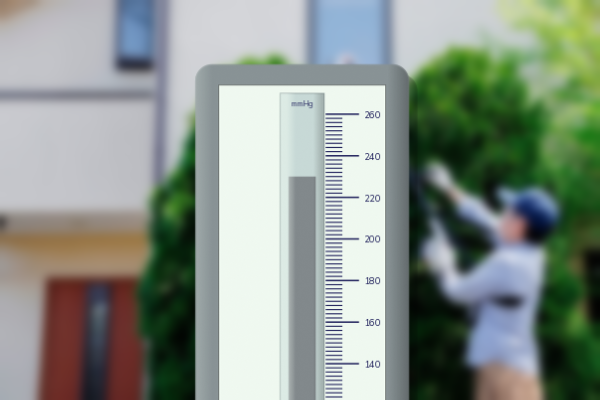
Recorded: 230 mmHg
